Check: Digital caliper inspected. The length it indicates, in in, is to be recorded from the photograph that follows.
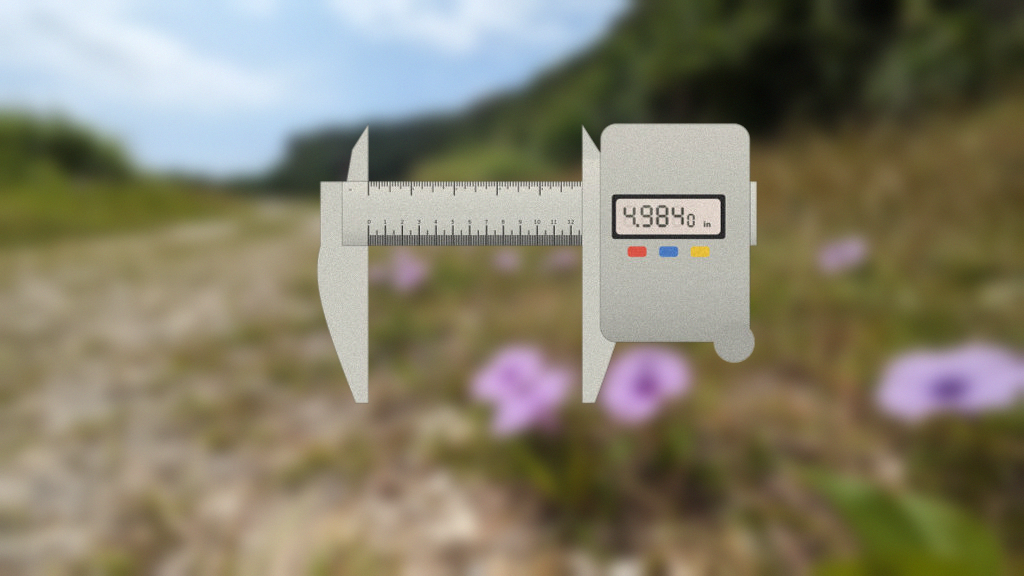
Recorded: 4.9840 in
